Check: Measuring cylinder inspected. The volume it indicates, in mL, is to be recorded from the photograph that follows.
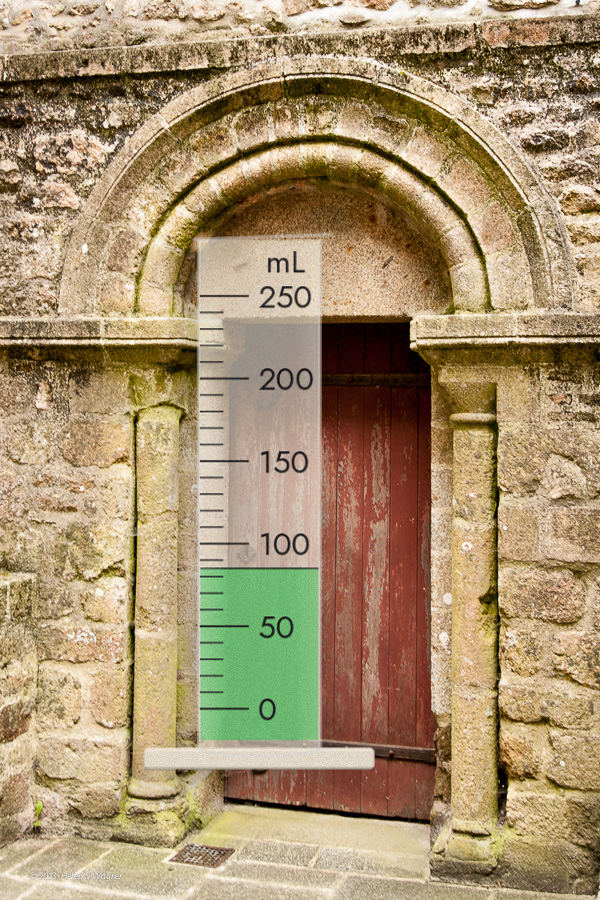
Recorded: 85 mL
